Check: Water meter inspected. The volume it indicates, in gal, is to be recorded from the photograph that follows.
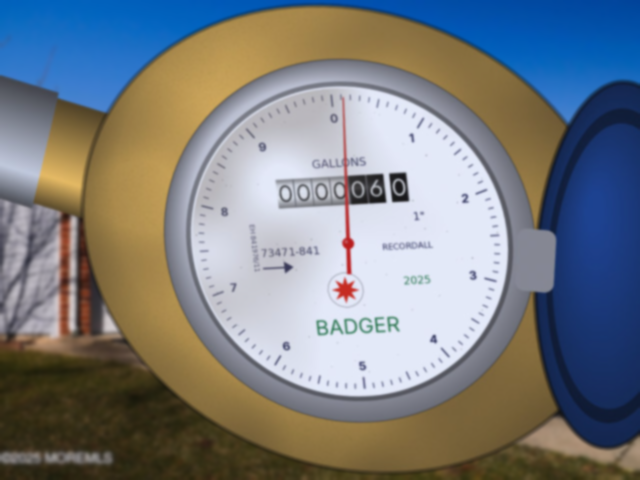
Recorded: 60.1 gal
